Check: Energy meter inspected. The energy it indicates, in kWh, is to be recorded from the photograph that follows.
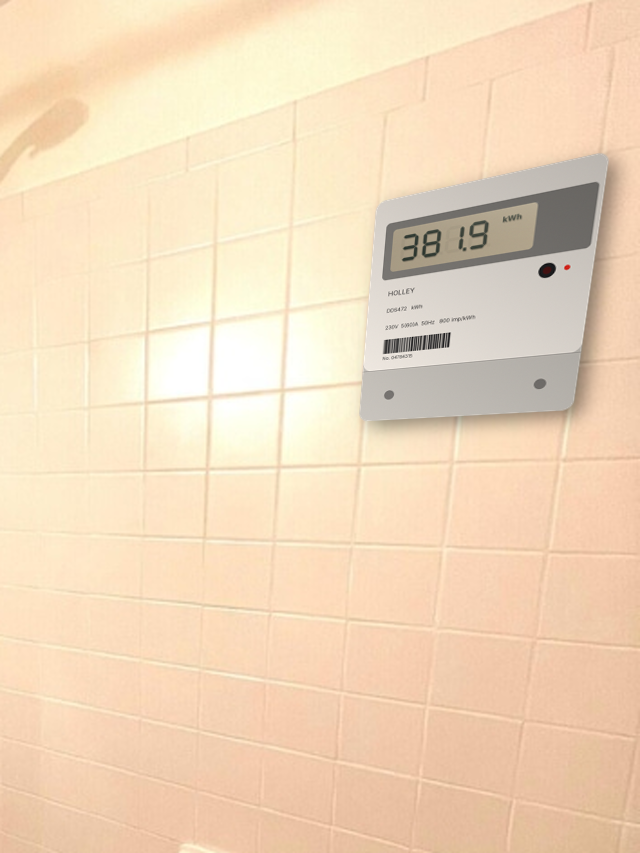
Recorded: 381.9 kWh
